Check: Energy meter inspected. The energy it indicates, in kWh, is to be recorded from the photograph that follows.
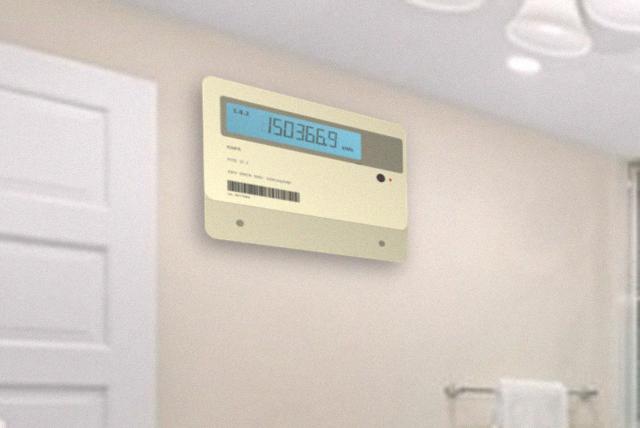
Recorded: 150366.9 kWh
